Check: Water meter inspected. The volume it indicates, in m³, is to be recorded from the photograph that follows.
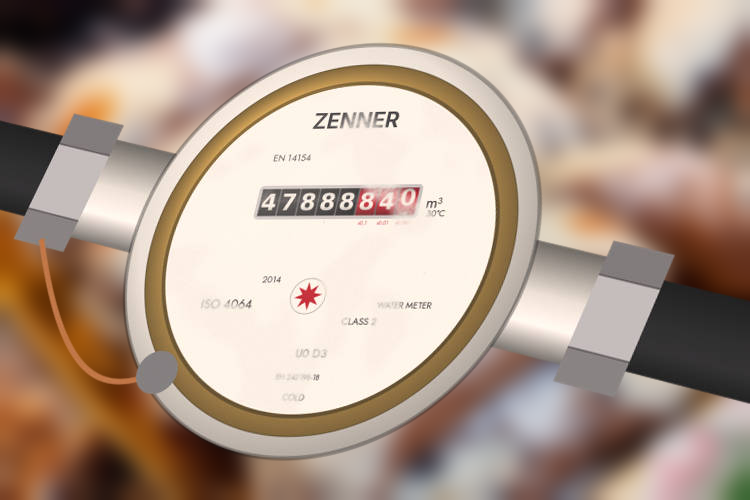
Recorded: 47888.840 m³
